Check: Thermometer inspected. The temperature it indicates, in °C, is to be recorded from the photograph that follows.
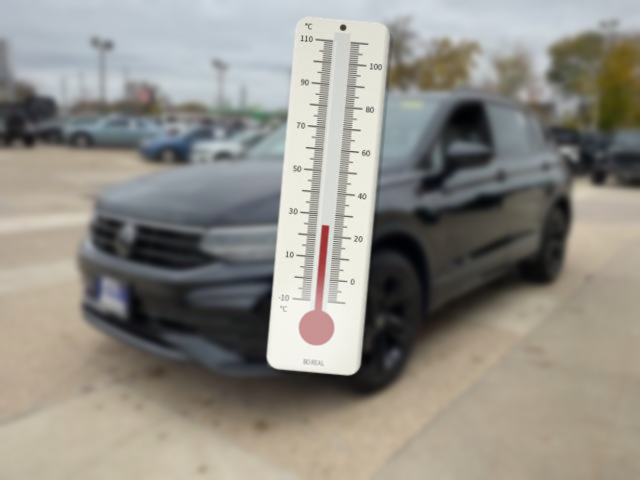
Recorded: 25 °C
